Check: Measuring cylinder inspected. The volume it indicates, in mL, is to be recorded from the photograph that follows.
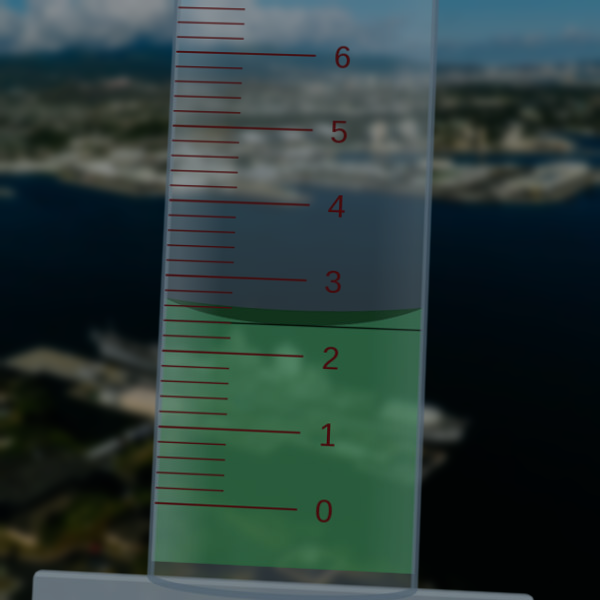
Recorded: 2.4 mL
